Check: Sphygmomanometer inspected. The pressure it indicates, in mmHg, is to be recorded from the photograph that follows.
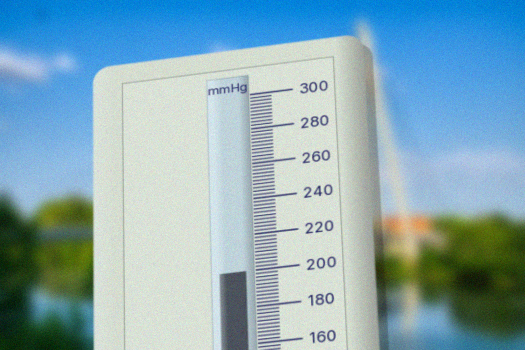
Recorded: 200 mmHg
